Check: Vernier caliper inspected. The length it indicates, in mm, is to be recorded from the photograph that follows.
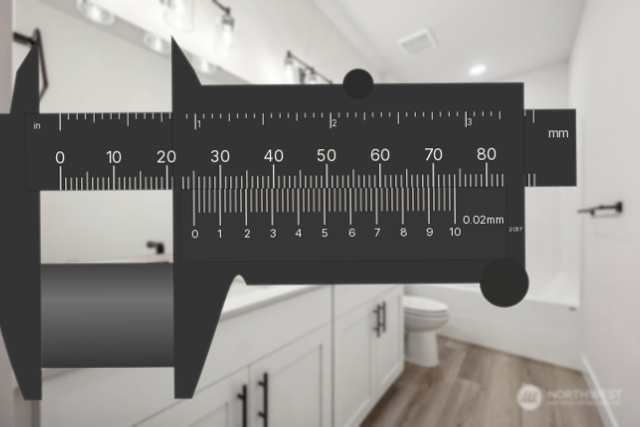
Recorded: 25.0 mm
